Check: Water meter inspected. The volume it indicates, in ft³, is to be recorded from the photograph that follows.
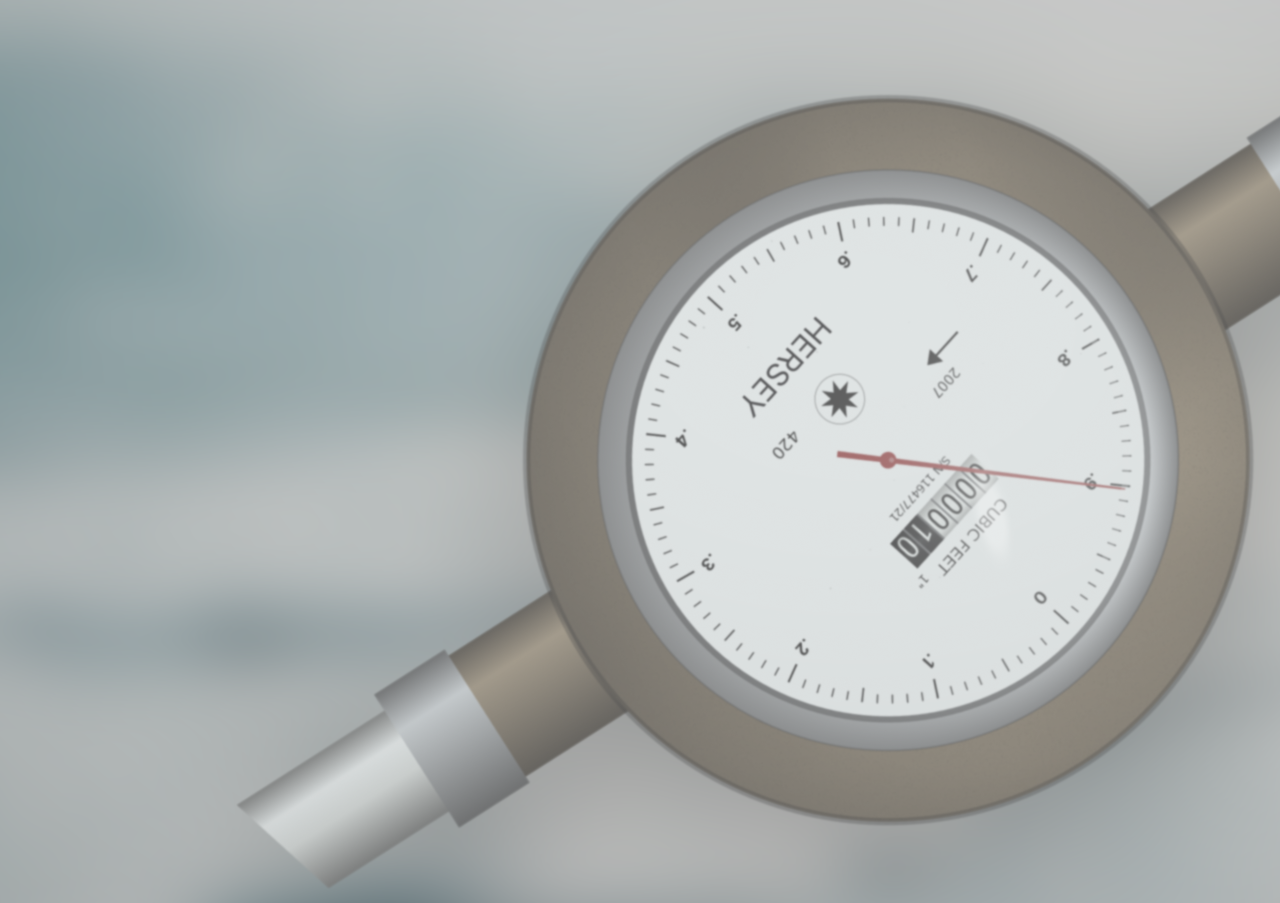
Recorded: 9.90 ft³
